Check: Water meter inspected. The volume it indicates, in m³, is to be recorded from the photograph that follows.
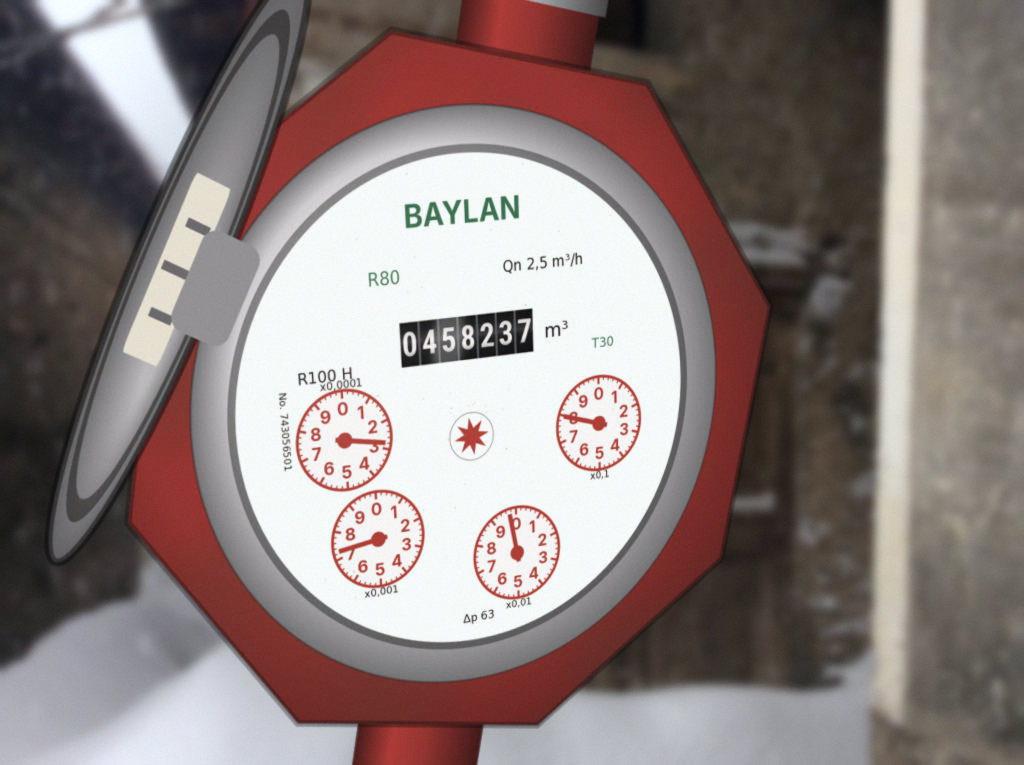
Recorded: 458237.7972 m³
